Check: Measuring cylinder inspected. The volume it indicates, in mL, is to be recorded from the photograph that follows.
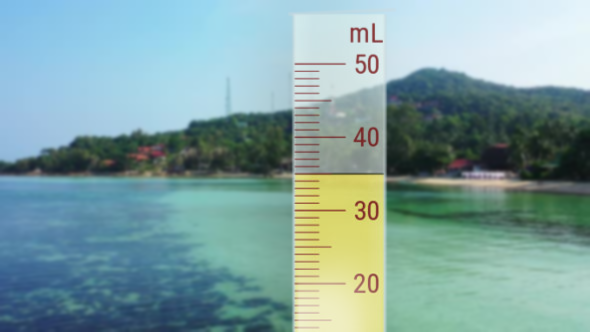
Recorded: 35 mL
